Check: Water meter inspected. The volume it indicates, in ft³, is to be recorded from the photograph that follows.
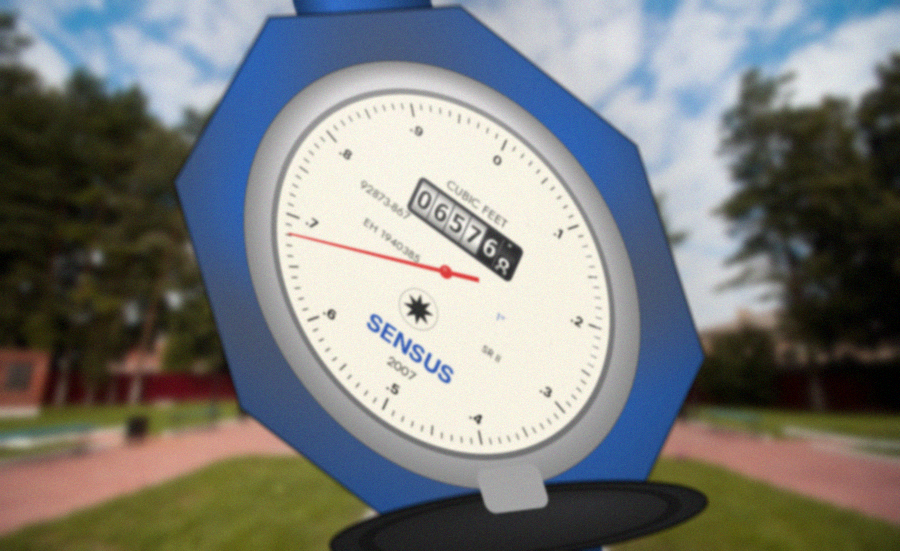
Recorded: 65767.68 ft³
